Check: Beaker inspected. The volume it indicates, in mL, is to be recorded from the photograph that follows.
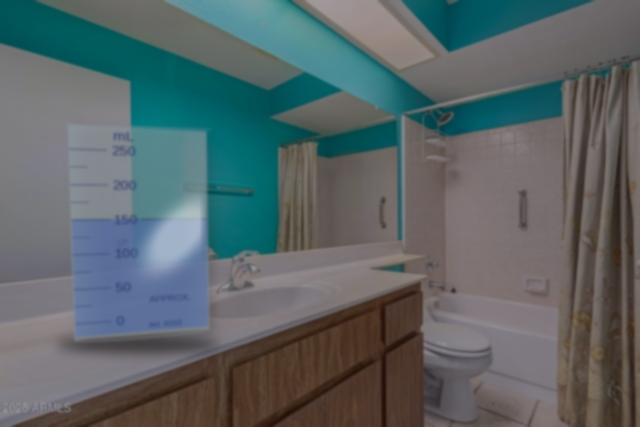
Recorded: 150 mL
